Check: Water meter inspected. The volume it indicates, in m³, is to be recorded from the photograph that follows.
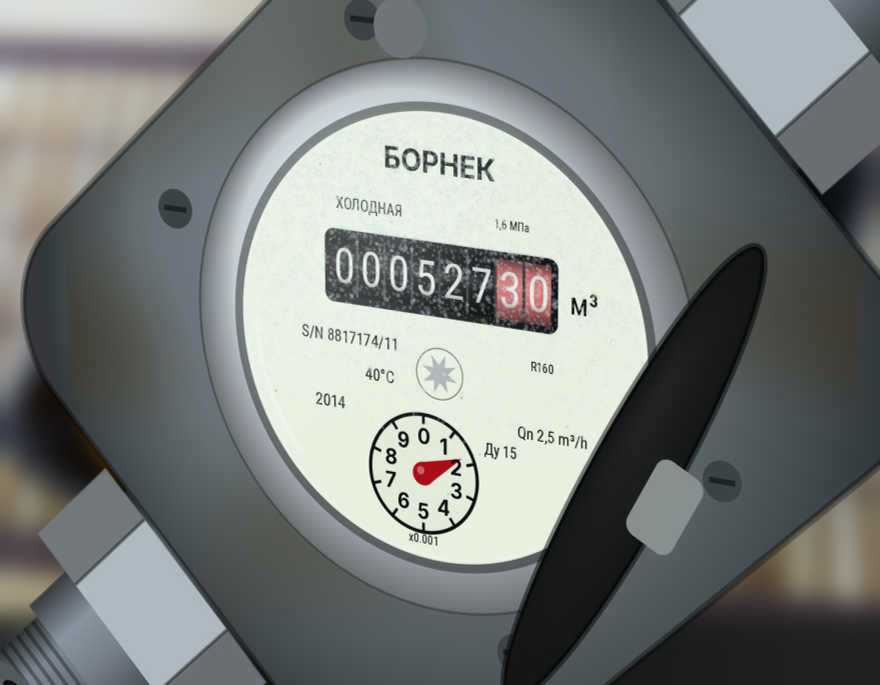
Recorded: 527.301 m³
